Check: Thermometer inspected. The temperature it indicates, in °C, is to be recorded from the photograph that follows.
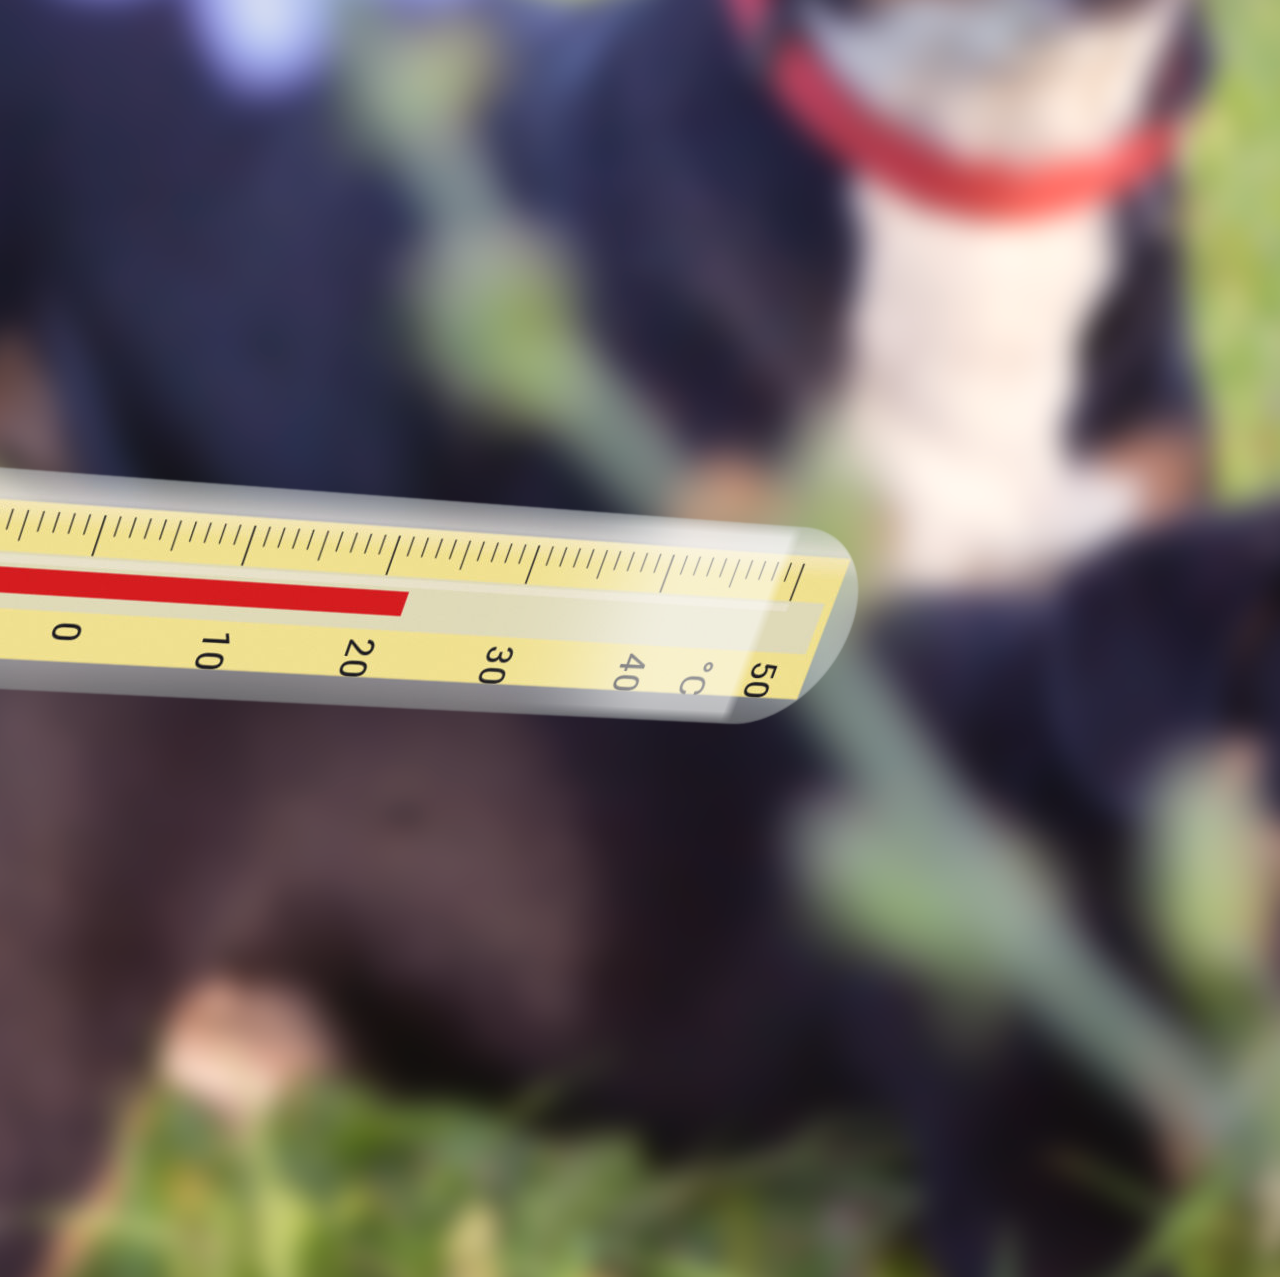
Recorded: 22 °C
